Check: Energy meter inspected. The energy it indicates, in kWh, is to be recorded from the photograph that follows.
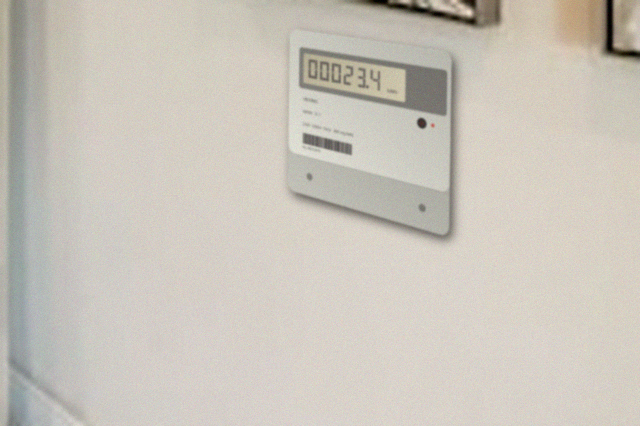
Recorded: 23.4 kWh
